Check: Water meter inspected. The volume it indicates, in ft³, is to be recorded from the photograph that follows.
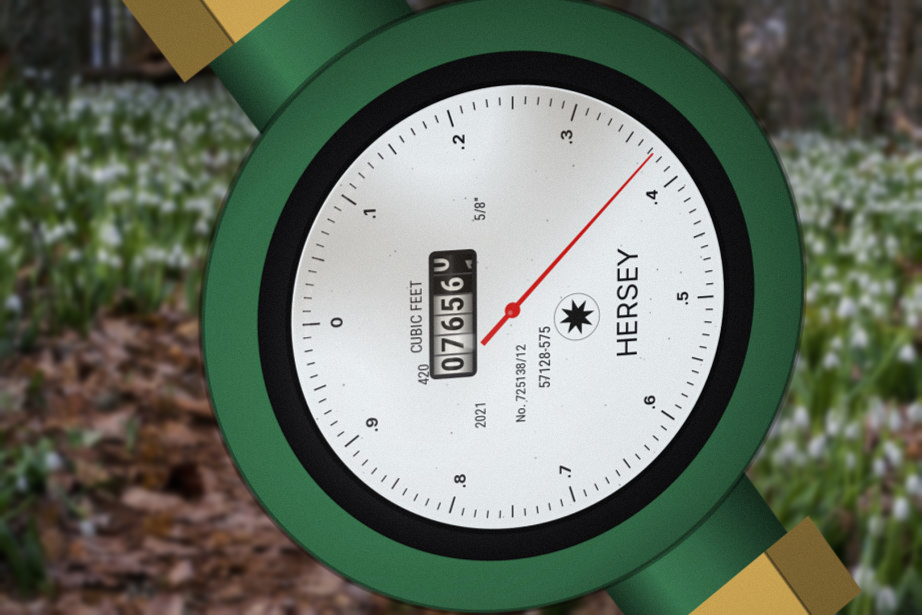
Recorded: 76560.37 ft³
